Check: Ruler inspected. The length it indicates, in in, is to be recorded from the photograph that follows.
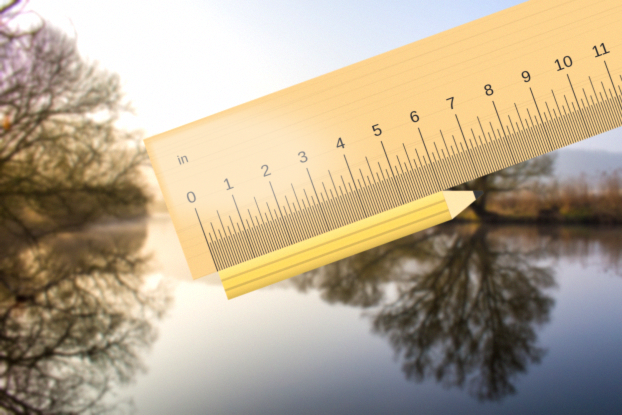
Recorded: 7 in
